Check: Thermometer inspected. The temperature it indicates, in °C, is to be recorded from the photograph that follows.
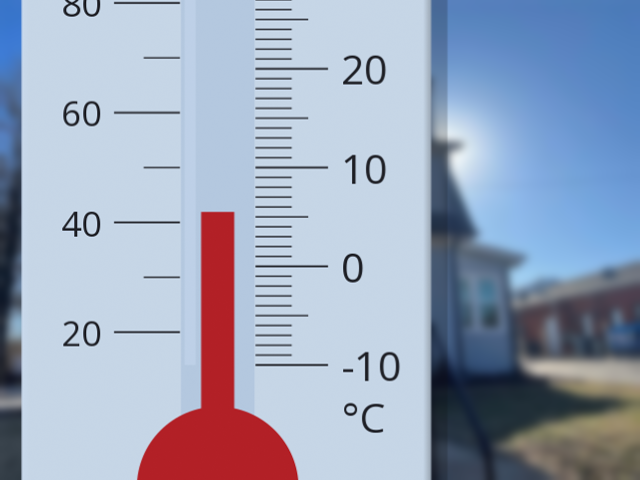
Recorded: 5.5 °C
